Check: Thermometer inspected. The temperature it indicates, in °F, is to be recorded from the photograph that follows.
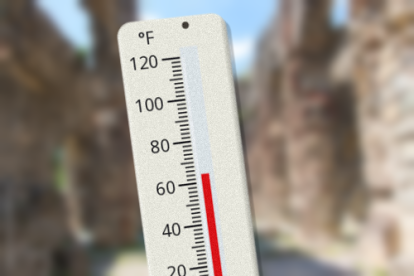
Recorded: 64 °F
